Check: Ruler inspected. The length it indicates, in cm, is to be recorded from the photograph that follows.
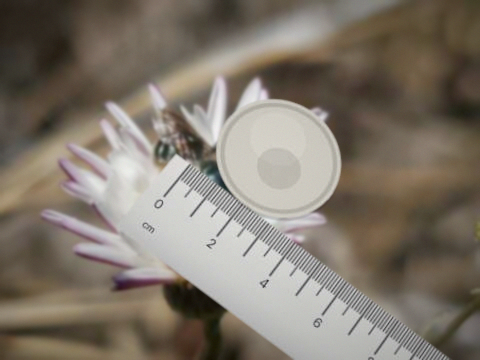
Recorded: 4 cm
